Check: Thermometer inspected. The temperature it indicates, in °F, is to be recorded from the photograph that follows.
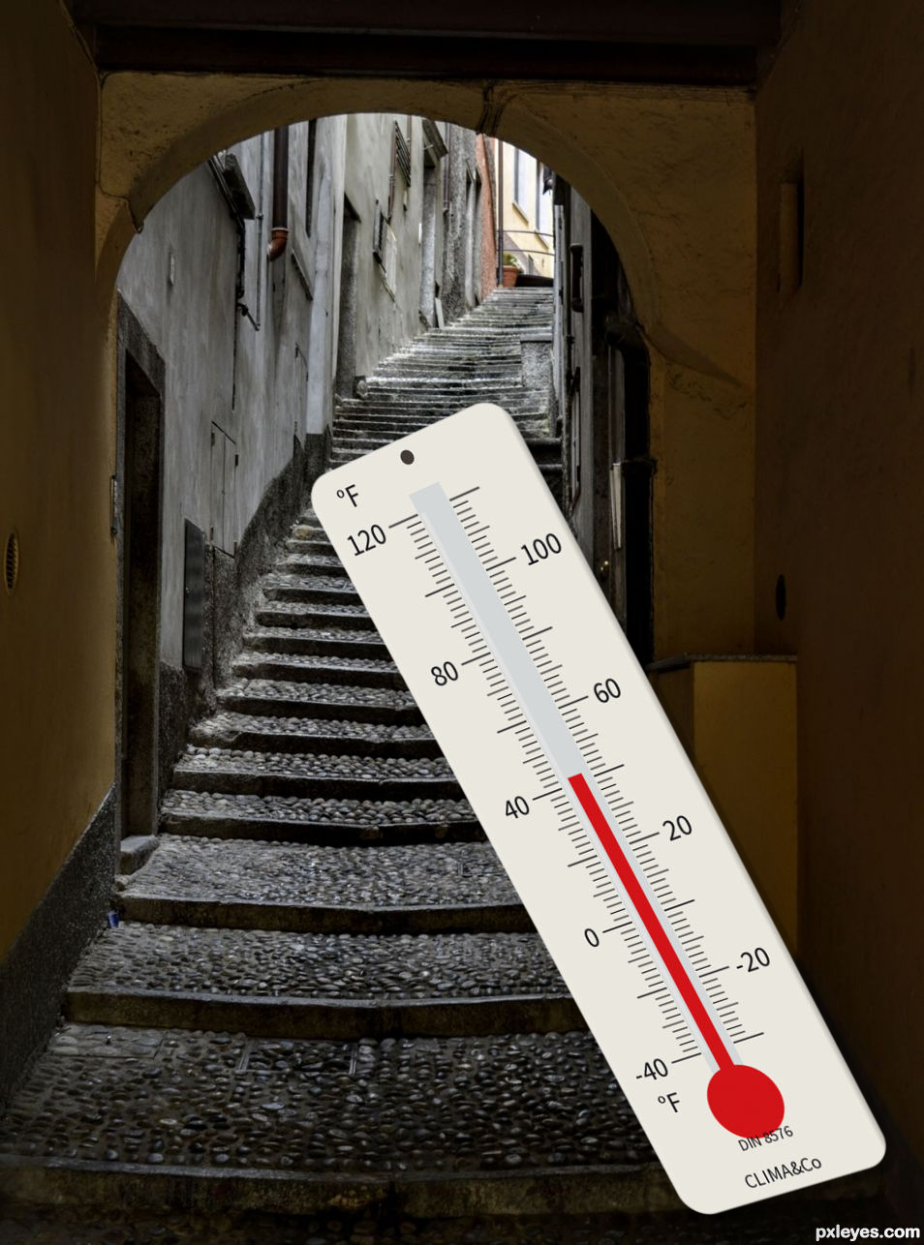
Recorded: 42 °F
